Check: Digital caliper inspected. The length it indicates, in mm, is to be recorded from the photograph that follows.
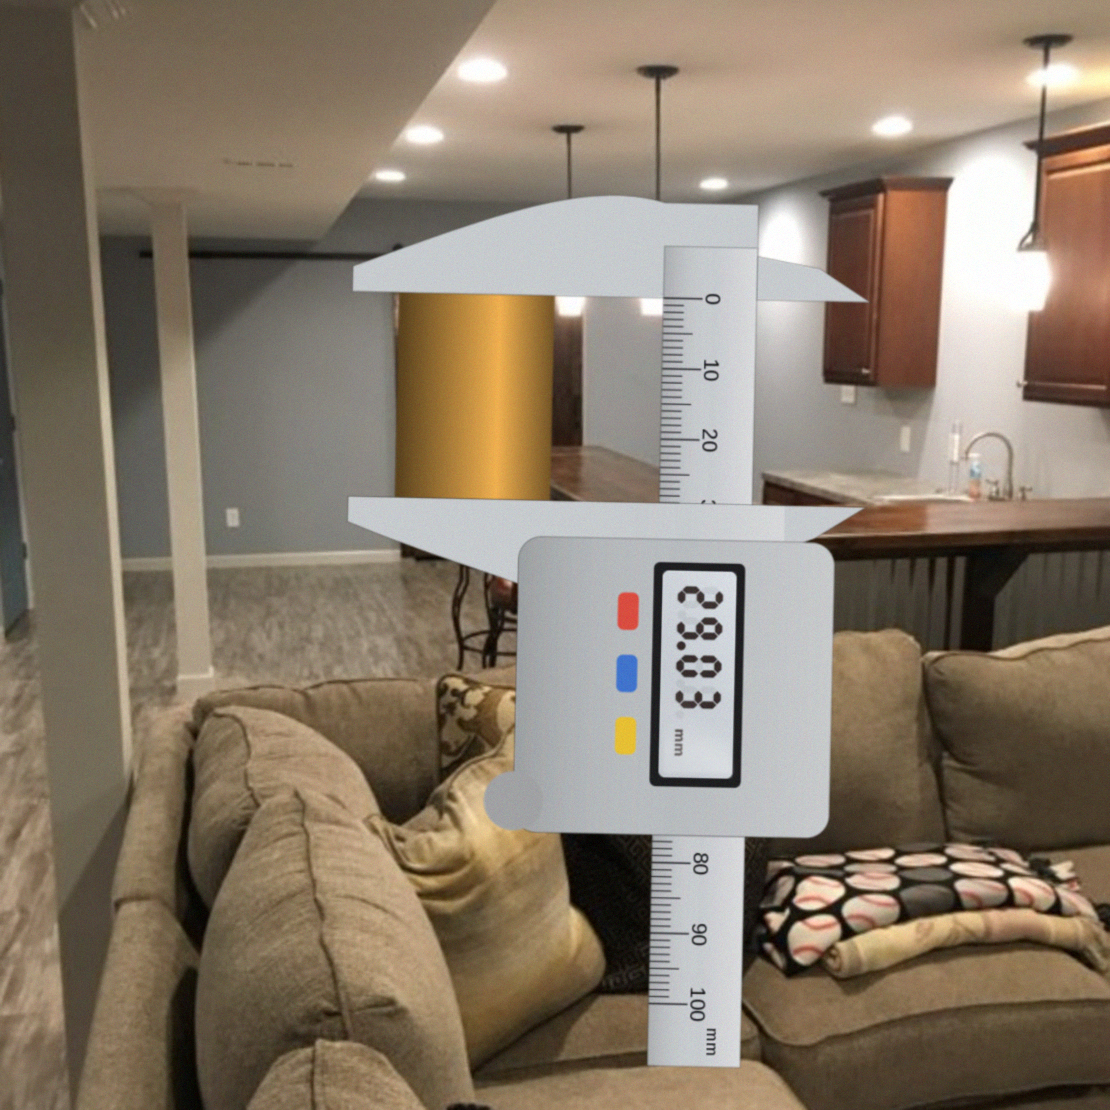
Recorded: 29.03 mm
